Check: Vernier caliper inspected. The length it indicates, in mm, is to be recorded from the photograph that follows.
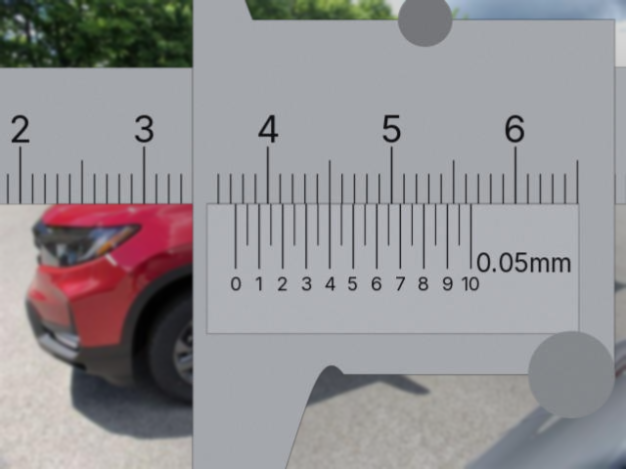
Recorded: 37.4 mm
